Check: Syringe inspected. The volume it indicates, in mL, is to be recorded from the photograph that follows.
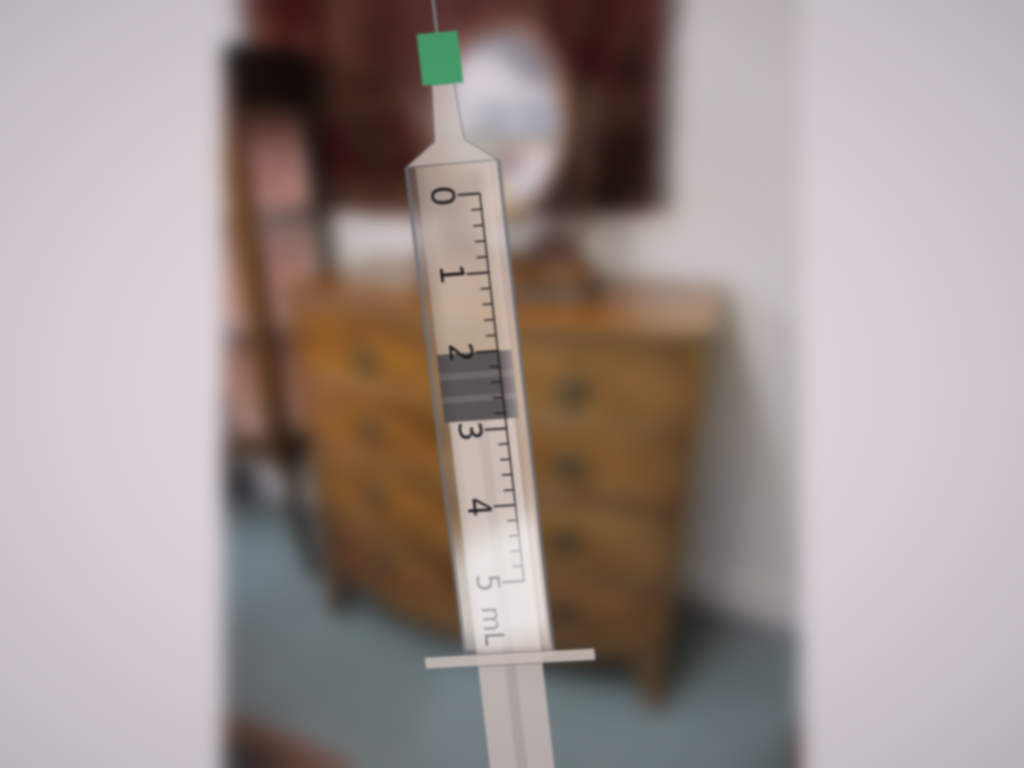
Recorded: 2 mL
